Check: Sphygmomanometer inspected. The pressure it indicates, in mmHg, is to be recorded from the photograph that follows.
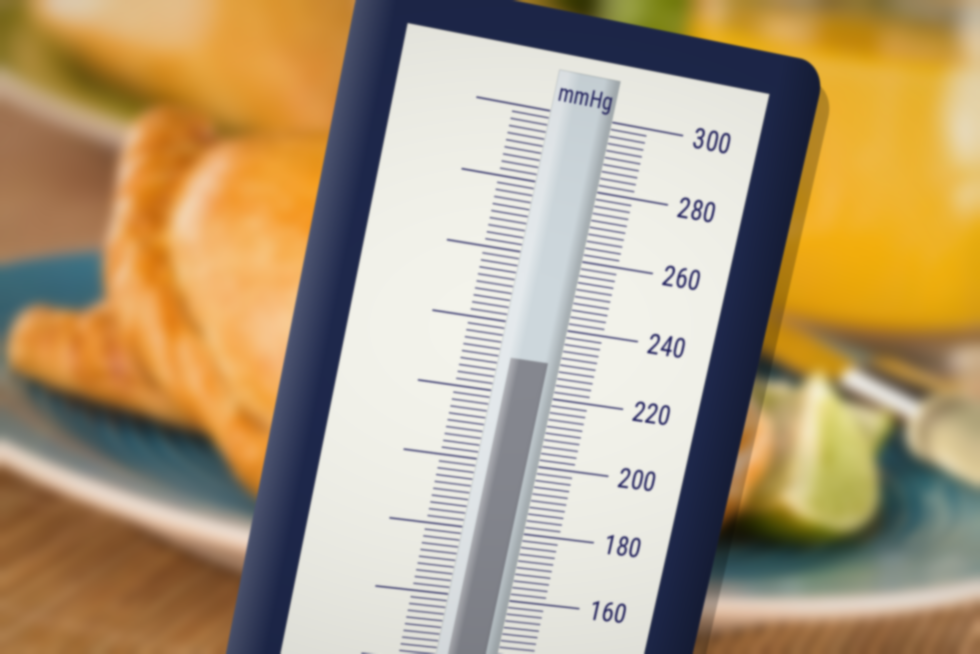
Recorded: 230 mmHg
